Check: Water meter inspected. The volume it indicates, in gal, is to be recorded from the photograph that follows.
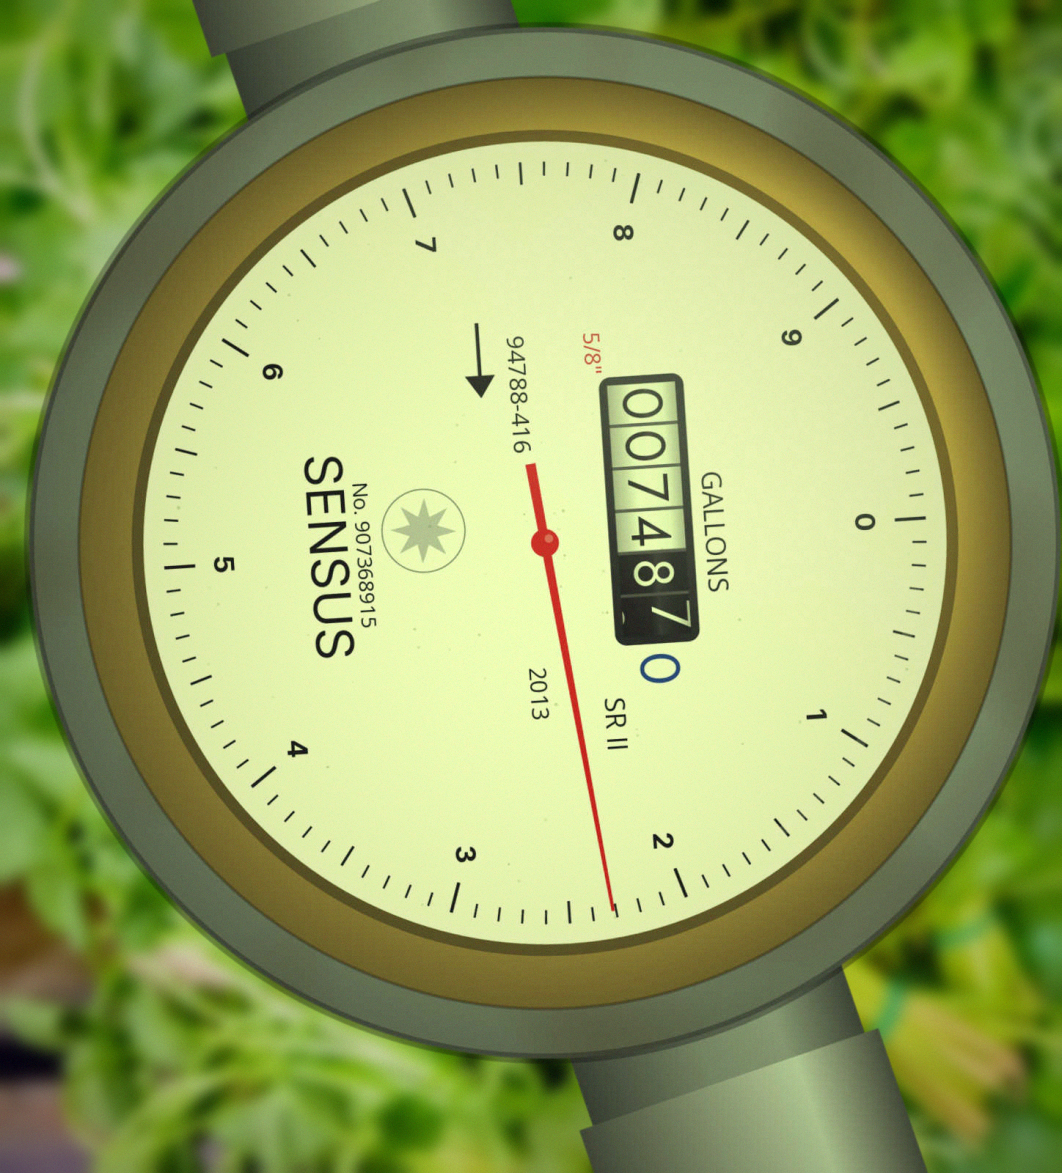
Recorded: 74872.3 gal
